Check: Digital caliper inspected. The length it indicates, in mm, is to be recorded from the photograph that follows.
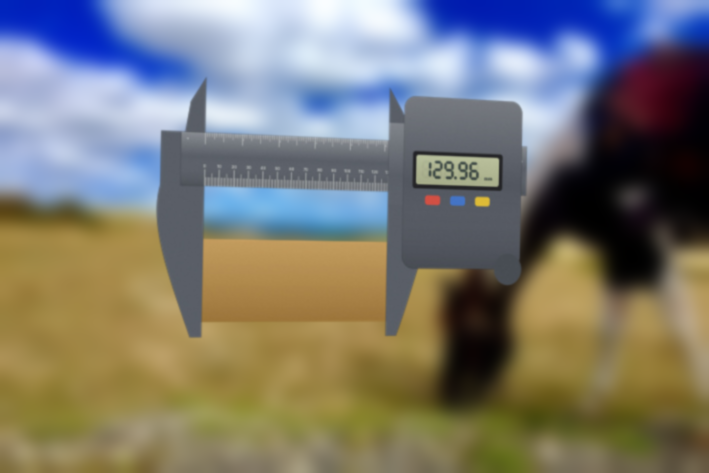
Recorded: 129.96 mm
